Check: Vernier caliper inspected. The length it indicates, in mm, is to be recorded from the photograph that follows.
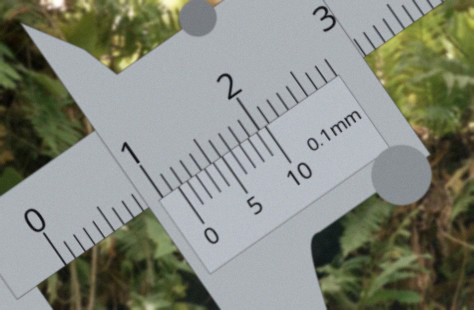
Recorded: 11.6 mm
